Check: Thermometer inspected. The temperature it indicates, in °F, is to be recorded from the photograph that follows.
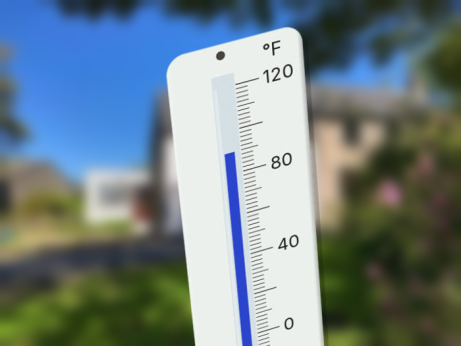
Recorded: 90 °F
